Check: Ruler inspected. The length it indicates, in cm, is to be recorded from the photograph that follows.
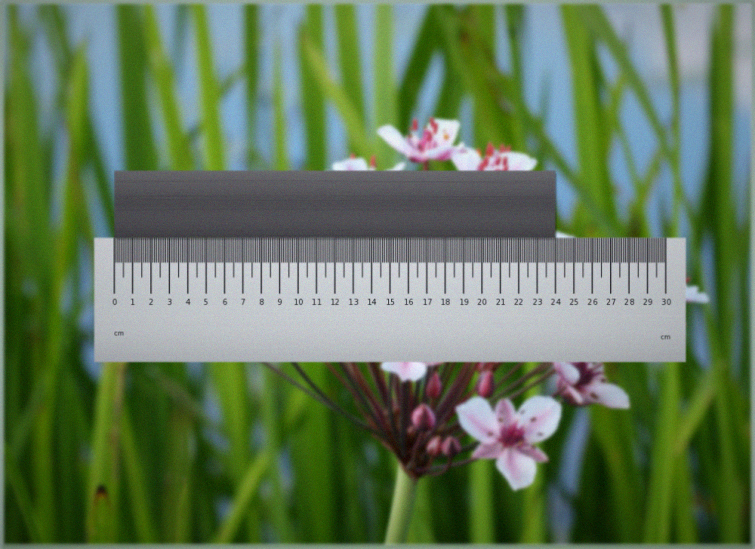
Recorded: 24 cm
